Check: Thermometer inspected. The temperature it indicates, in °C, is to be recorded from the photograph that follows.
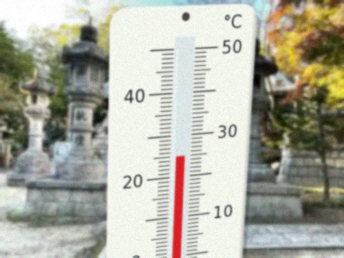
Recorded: 25 °C
